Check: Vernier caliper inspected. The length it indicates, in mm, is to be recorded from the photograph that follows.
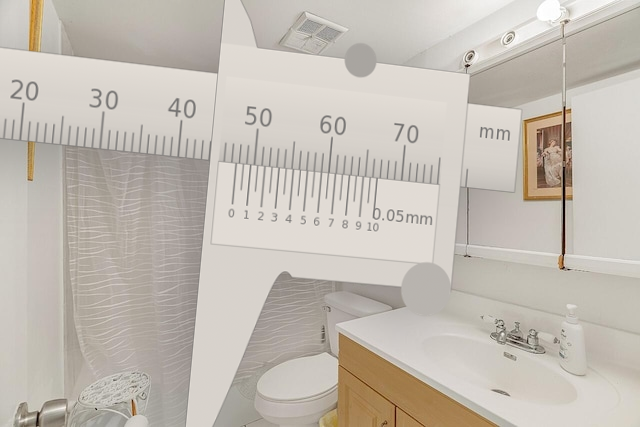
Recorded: 47.6 mm
